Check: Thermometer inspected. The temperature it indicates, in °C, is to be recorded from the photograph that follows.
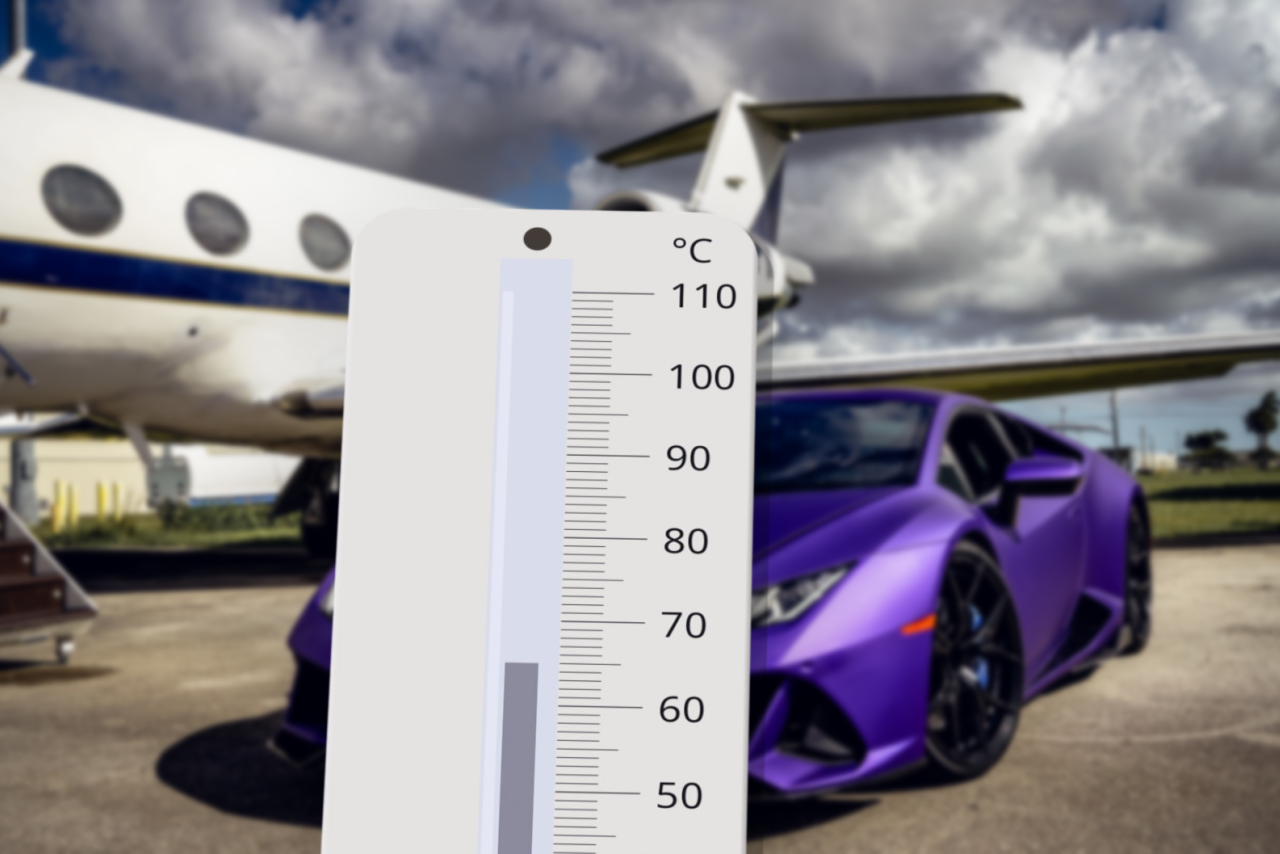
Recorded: 65 °C
